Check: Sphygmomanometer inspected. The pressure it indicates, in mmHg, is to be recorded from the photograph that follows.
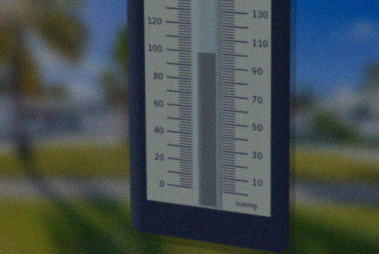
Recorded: 100 mmHg
